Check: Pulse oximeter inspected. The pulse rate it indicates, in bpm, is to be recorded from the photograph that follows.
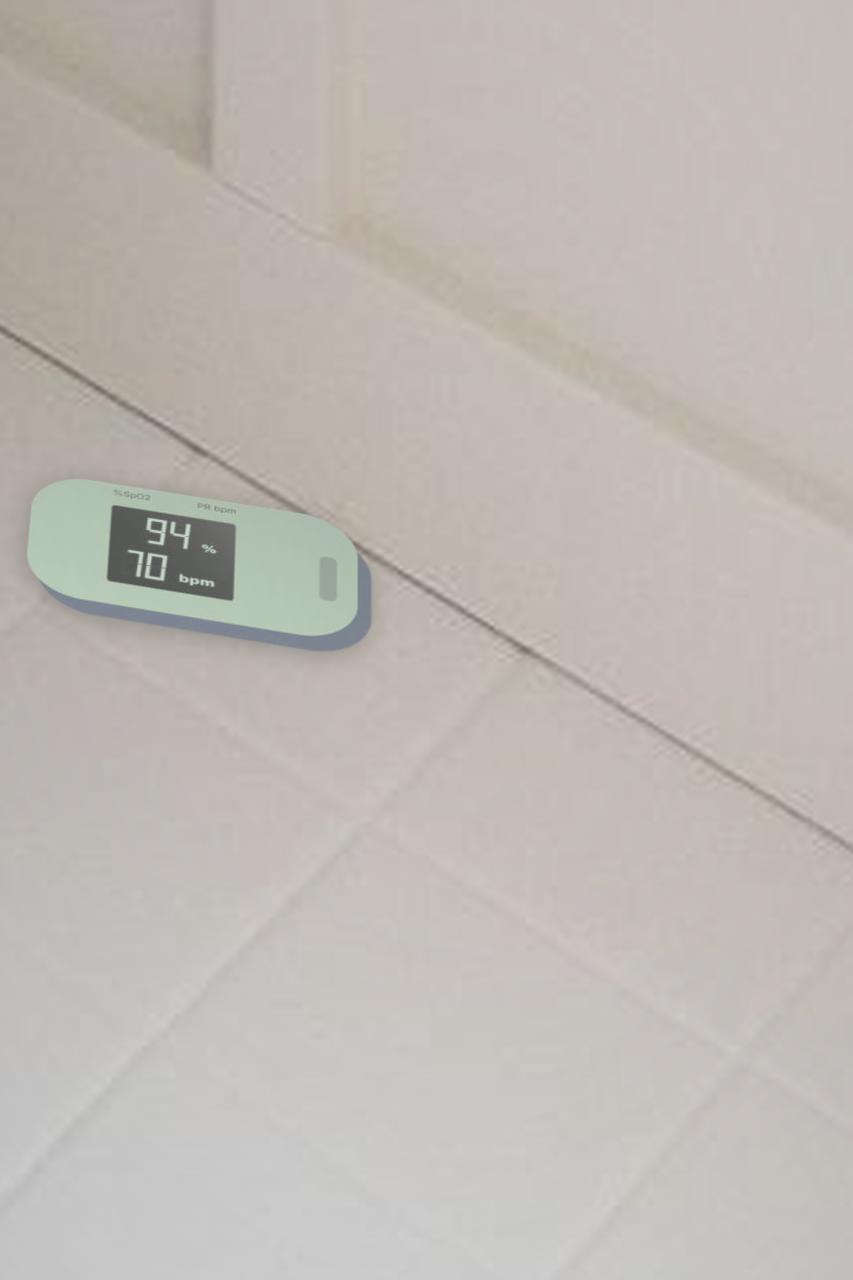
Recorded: 70 bpm
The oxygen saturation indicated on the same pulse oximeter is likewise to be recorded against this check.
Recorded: 94 %
